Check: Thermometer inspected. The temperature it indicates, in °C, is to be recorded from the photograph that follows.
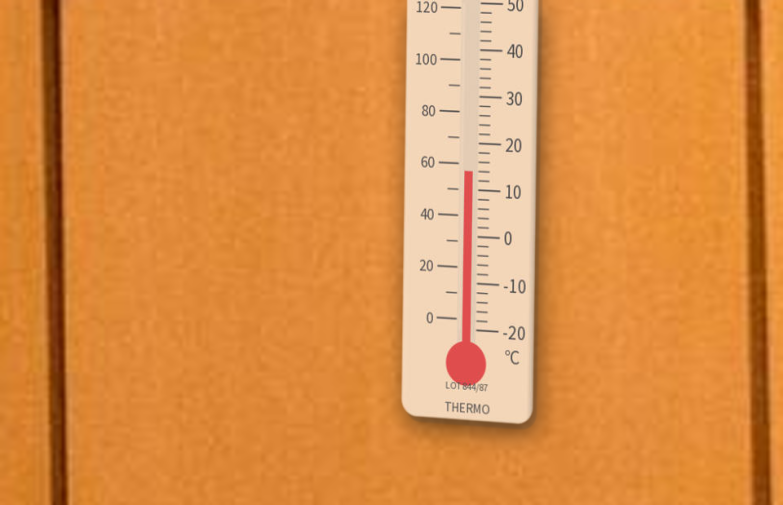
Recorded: 14 °C
